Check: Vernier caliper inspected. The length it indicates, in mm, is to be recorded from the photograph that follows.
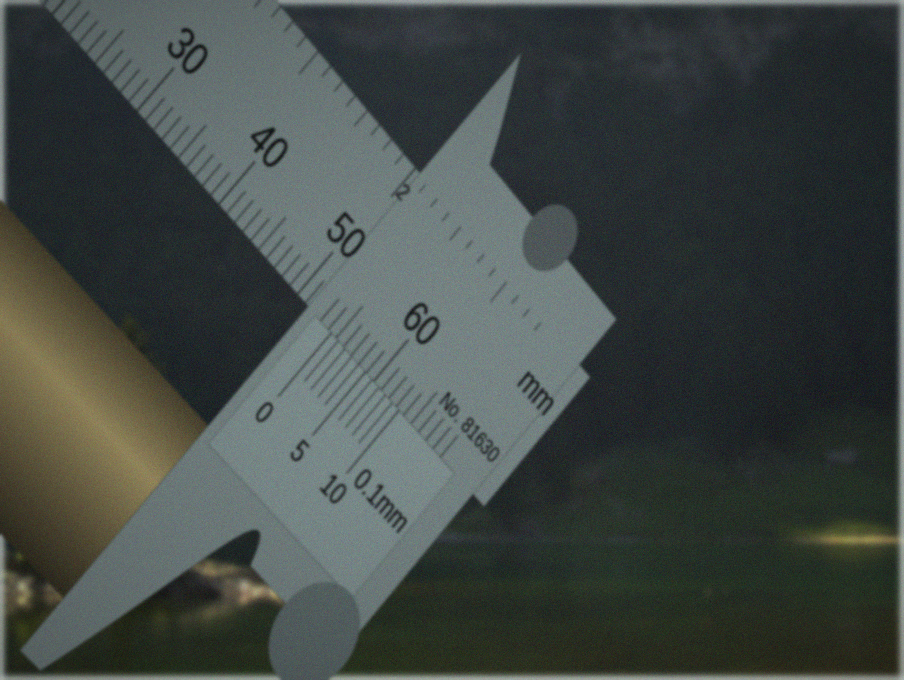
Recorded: 54.4 mm
